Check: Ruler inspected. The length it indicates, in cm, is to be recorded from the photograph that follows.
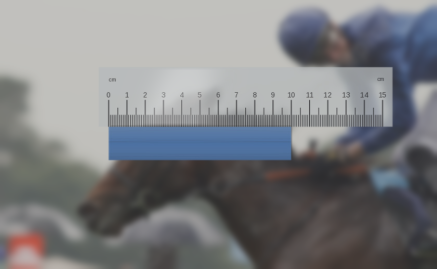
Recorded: 10 cm
